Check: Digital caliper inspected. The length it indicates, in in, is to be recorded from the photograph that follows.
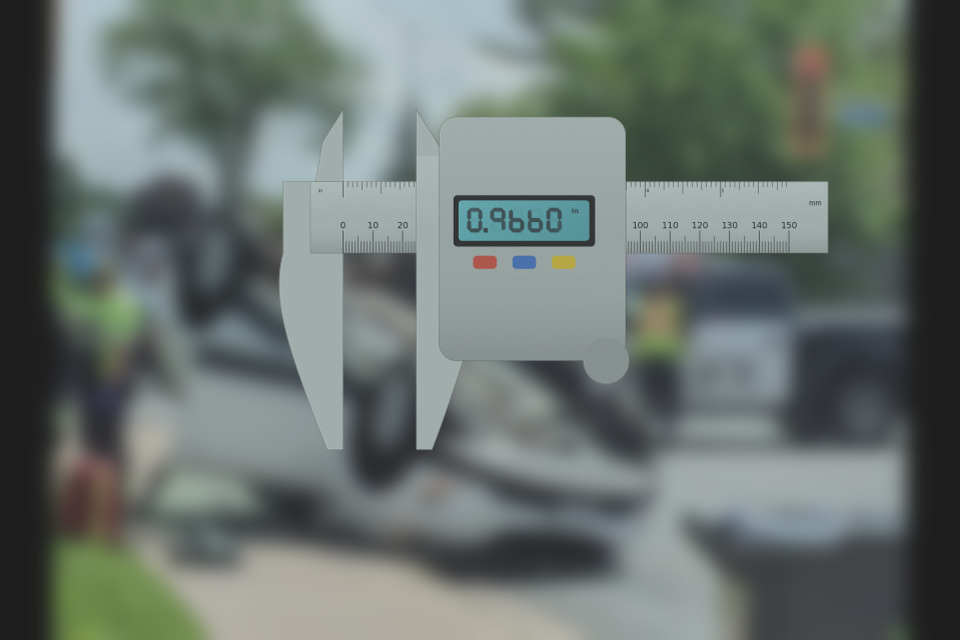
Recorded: 0.9660 in
